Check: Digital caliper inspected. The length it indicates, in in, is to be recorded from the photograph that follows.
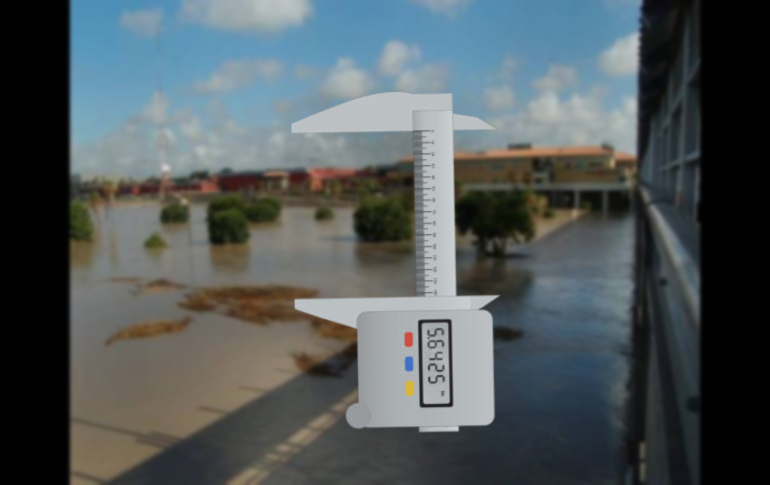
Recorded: 5.6425 in
